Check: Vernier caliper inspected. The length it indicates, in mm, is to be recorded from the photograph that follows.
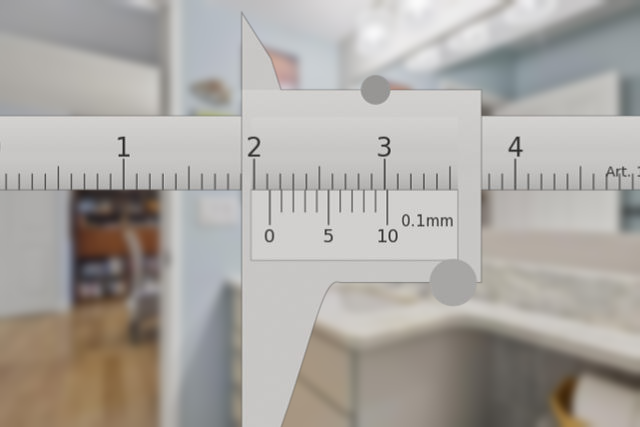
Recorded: 21.2 mm
